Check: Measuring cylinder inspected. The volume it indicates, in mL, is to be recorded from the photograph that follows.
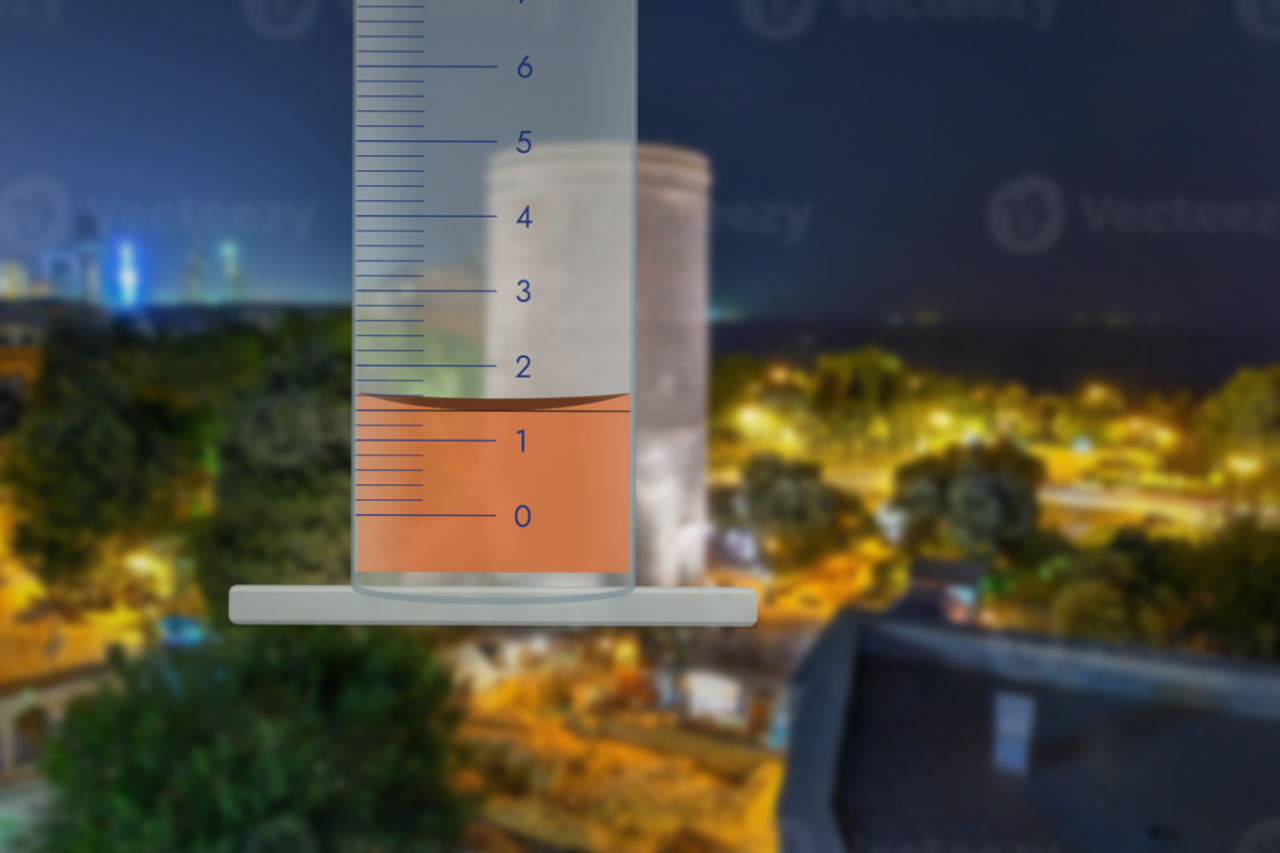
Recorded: 1.4 mL
